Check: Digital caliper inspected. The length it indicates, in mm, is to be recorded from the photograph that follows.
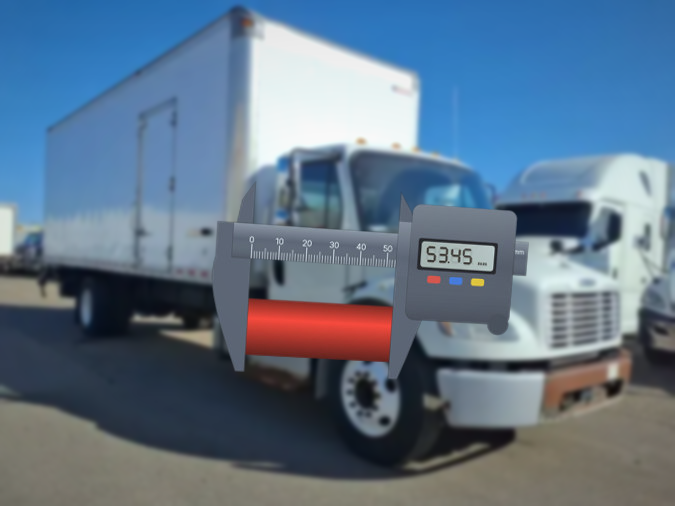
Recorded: 53.45 mm
